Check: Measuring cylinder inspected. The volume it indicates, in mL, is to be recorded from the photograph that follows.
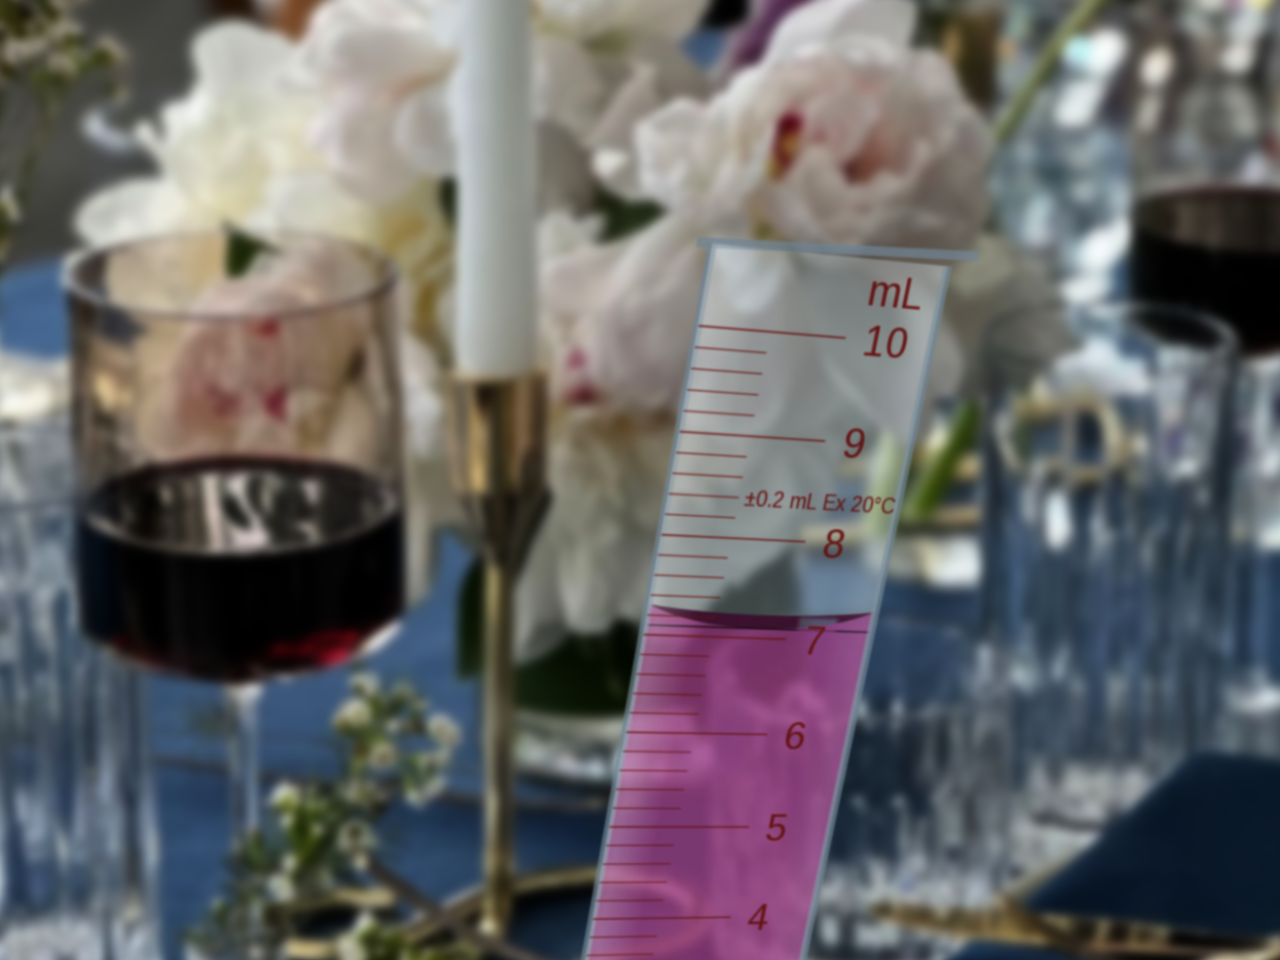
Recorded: 7.1 mL
